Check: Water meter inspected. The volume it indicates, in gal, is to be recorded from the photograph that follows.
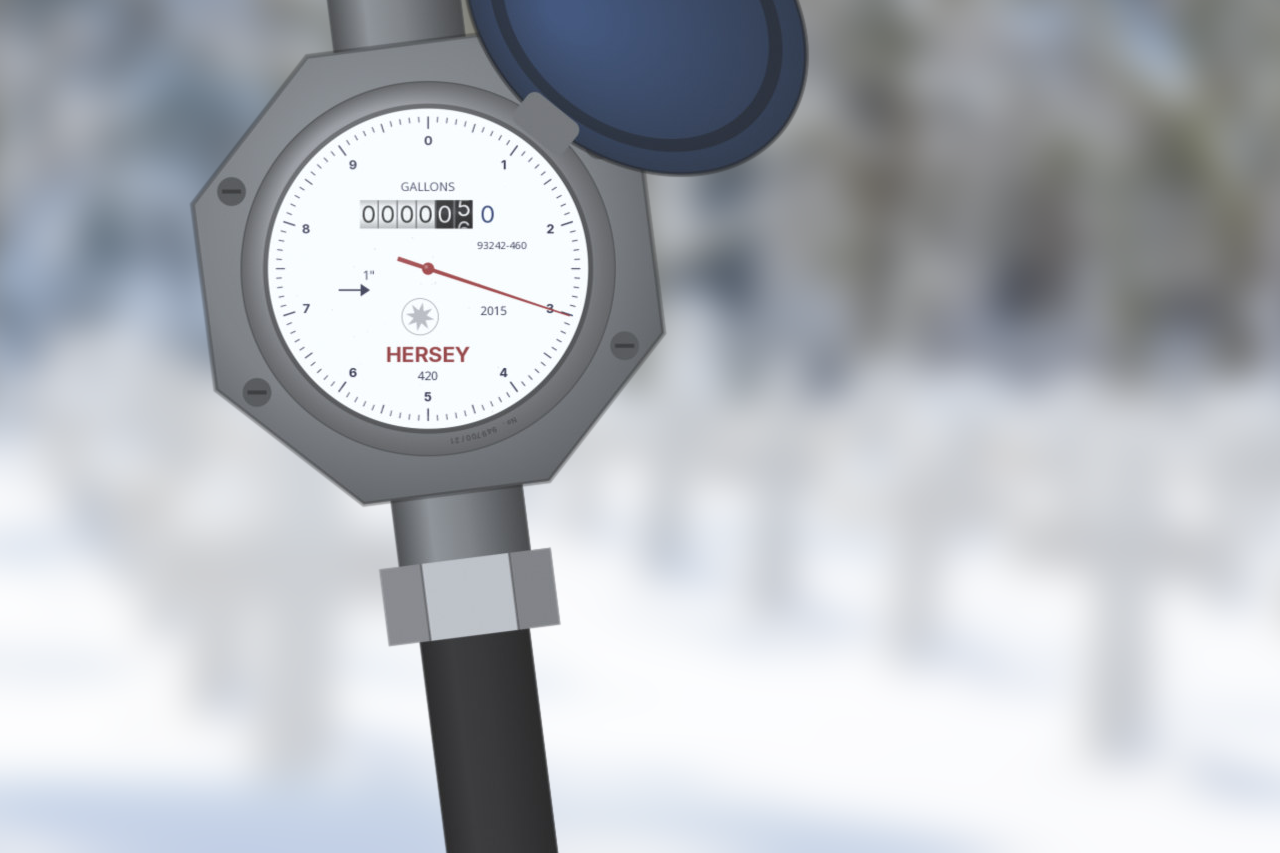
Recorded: 53.0 gal
